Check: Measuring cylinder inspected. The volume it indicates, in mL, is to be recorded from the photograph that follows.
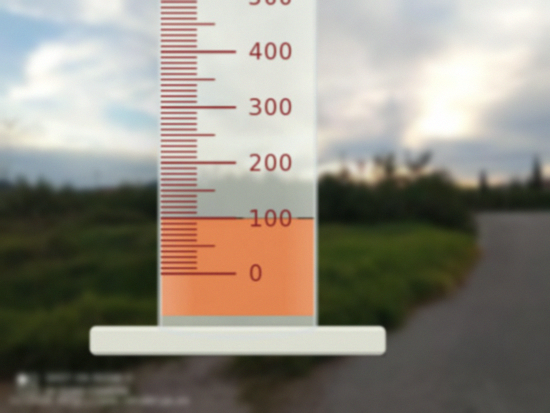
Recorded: 100 mL
